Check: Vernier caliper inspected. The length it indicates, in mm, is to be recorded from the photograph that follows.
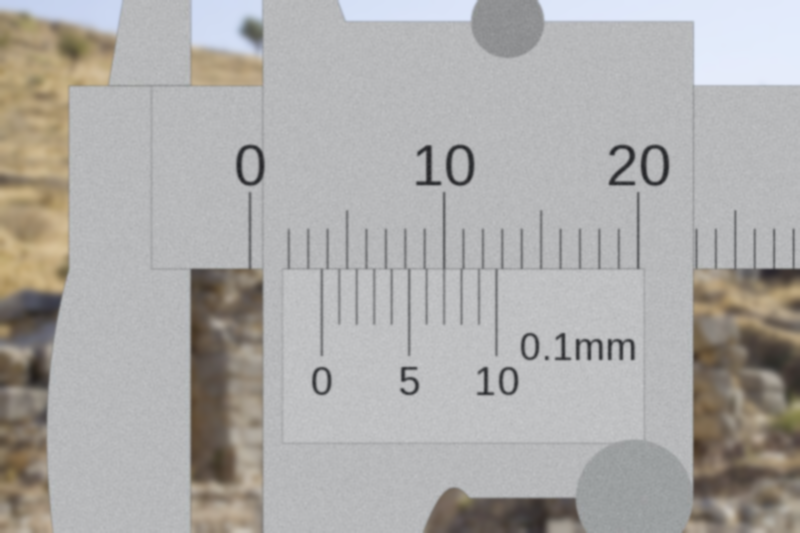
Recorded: 3.7 mm
